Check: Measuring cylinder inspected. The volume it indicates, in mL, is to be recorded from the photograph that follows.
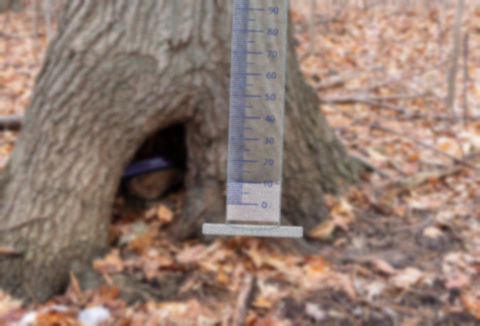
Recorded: 10 mL
